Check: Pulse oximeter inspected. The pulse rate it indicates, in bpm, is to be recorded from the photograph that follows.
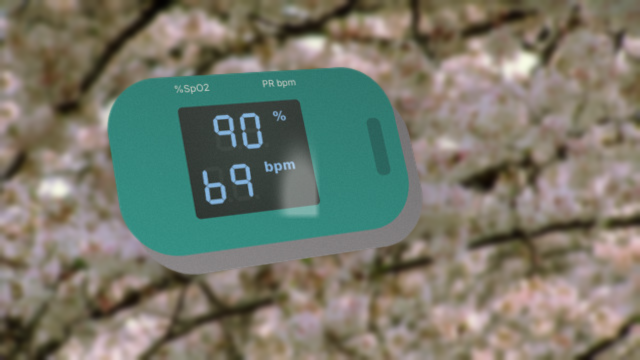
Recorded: 69 bpm
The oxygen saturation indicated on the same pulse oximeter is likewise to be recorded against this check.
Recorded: 90 %
